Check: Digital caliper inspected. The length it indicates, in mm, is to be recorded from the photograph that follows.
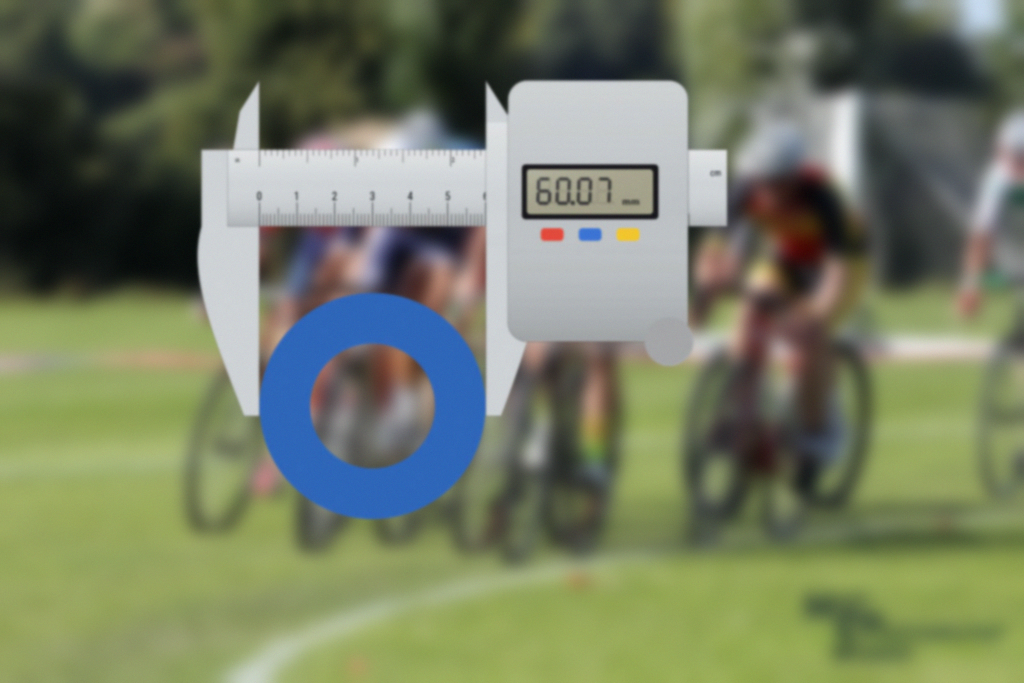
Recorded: 60.07 mm
